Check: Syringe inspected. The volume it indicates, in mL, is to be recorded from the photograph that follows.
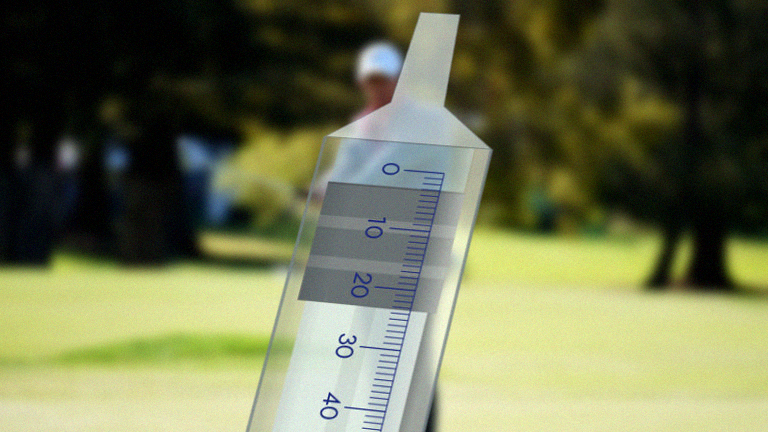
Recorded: 3 mL
